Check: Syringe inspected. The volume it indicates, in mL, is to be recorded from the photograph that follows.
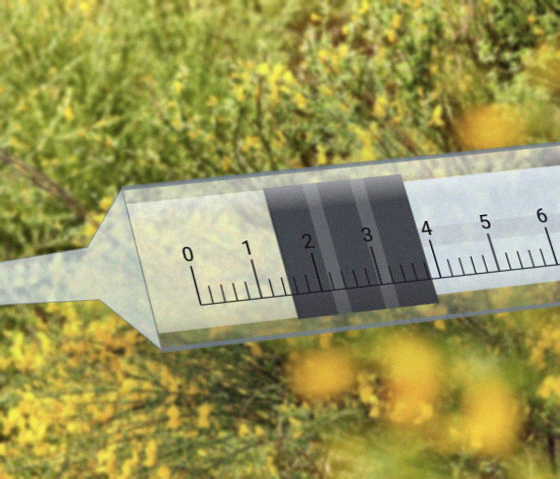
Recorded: 1.5 mL
